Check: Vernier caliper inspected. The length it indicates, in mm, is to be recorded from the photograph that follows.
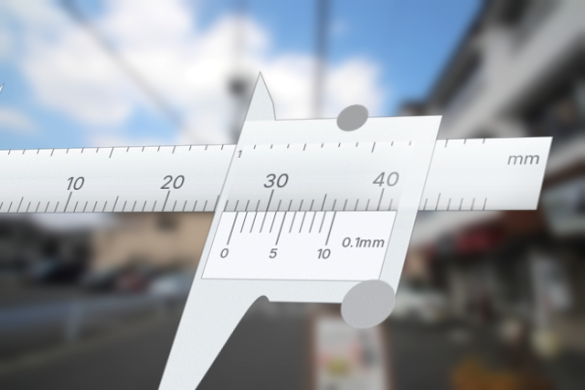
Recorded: 27.3 mm
